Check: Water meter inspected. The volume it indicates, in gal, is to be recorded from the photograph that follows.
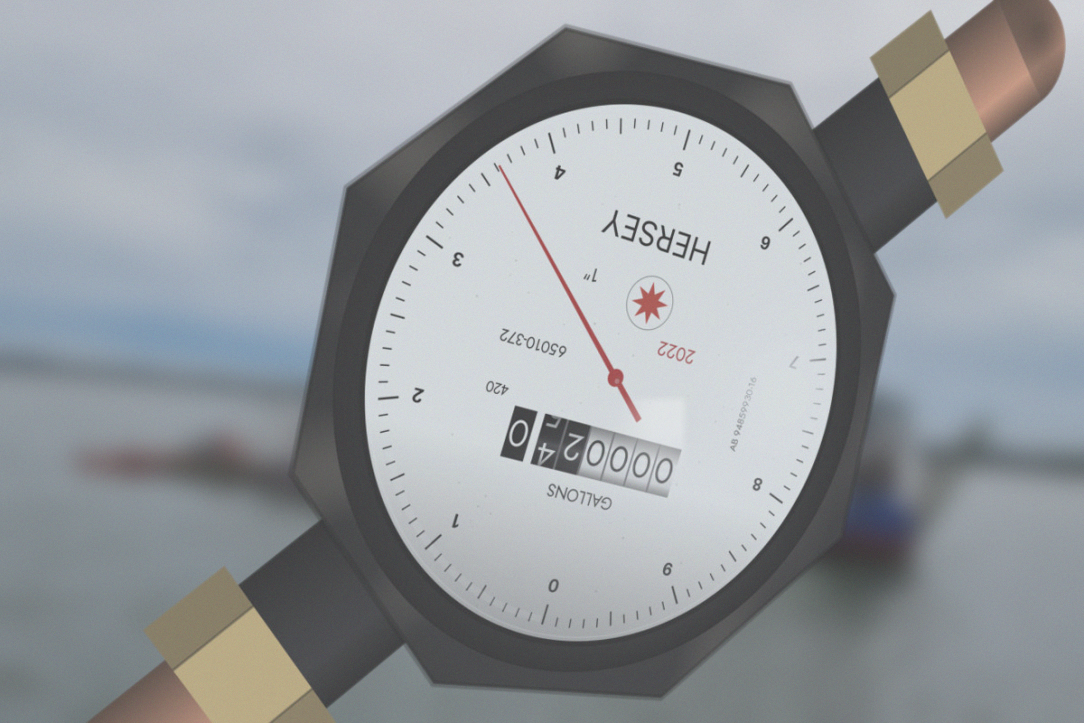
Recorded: 243.6 gal
